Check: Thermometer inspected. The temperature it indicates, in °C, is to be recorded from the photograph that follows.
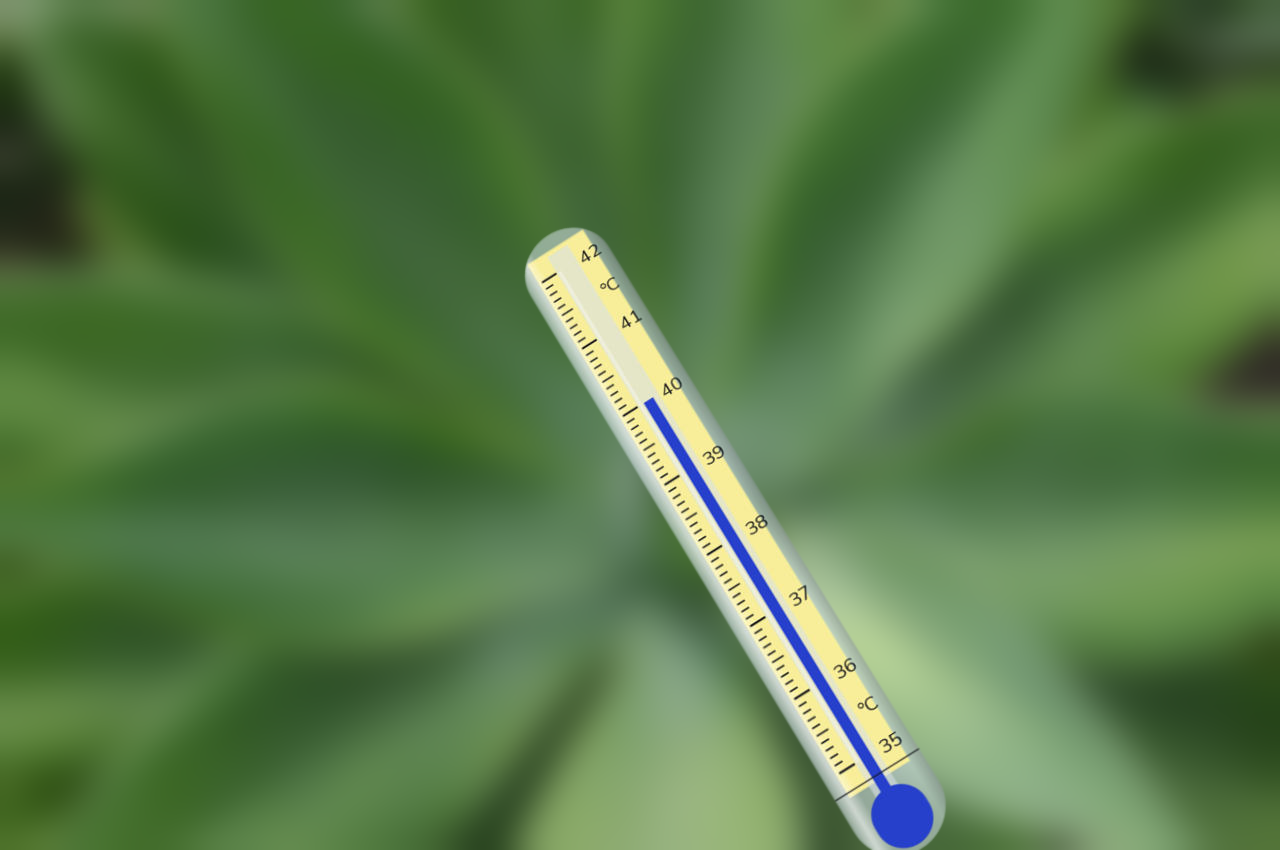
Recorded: 40 °C
